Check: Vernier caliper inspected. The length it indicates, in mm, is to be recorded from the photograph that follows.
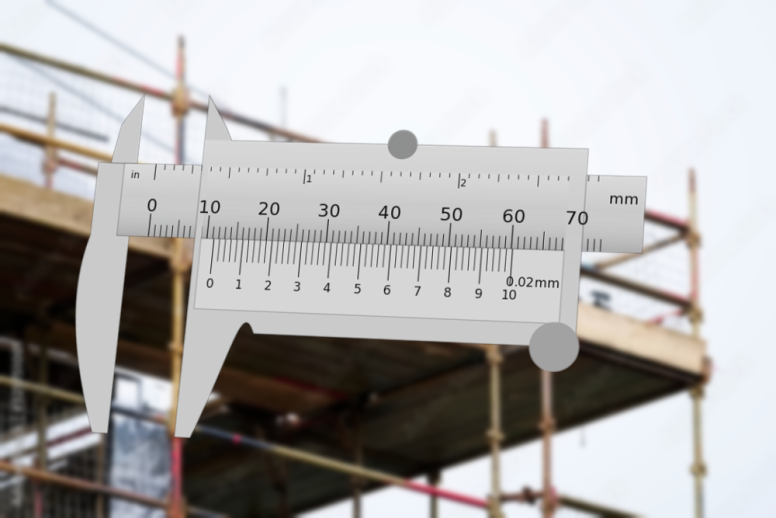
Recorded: 11.2 mm
